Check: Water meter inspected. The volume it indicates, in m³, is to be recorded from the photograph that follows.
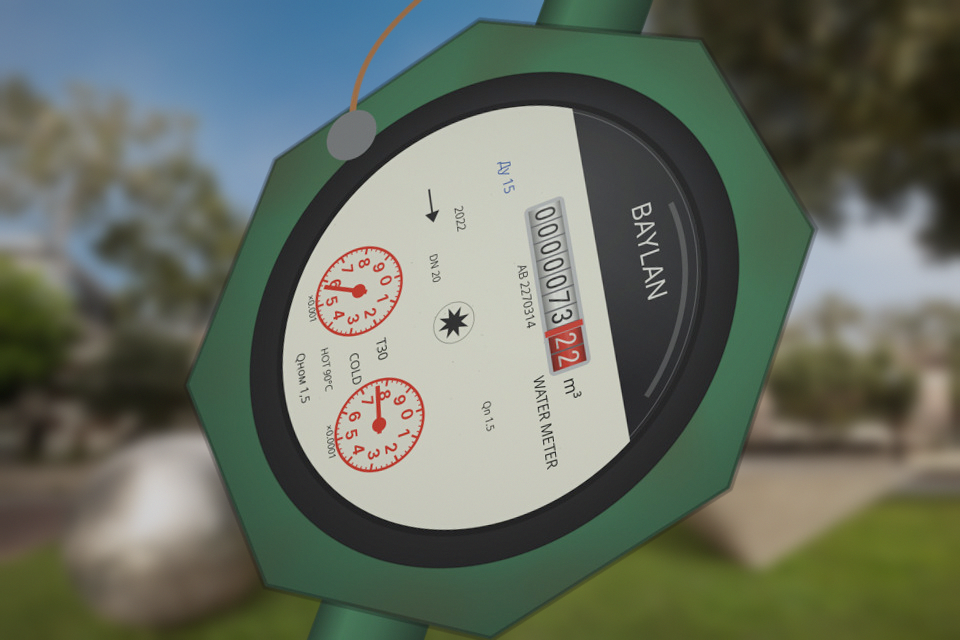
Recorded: 73.2257 m³
